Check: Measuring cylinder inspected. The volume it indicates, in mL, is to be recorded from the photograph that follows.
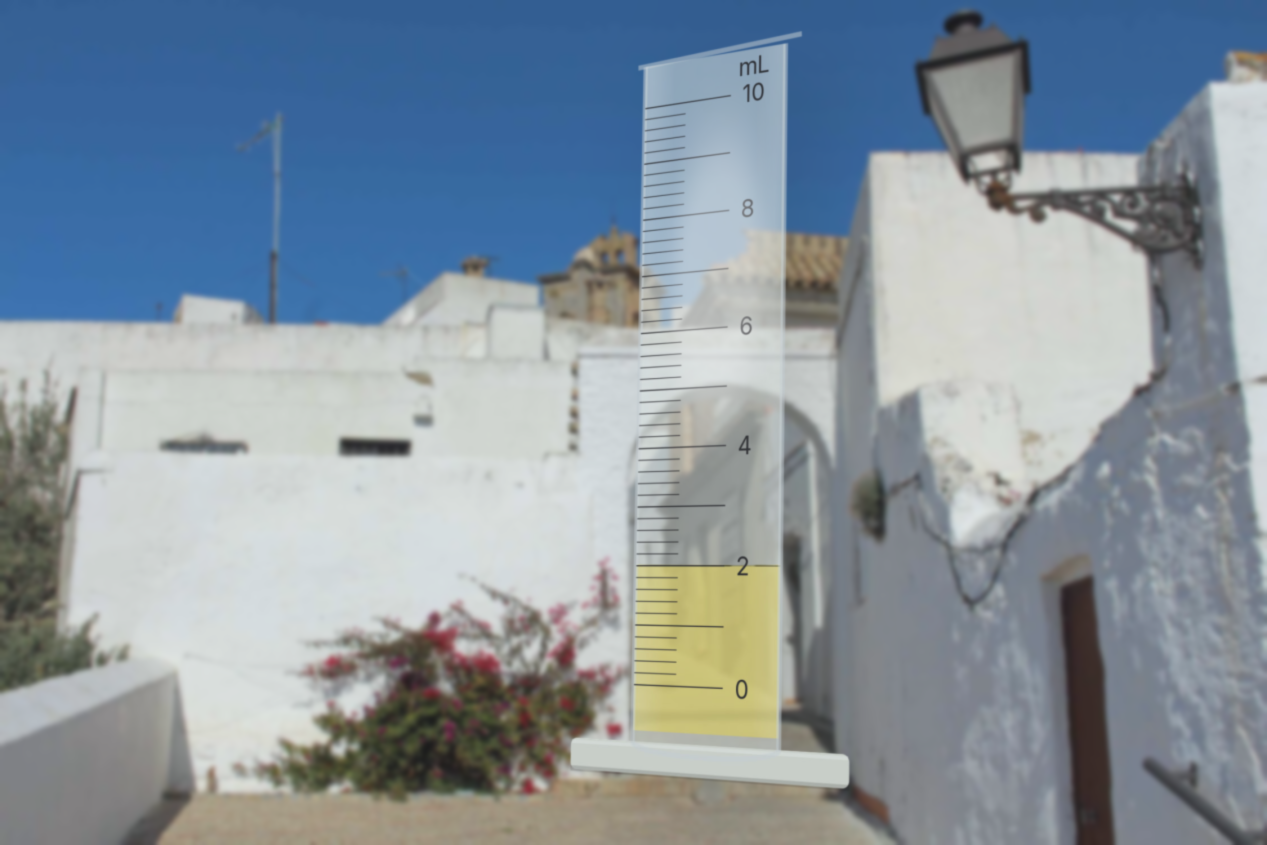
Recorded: 2 mL
